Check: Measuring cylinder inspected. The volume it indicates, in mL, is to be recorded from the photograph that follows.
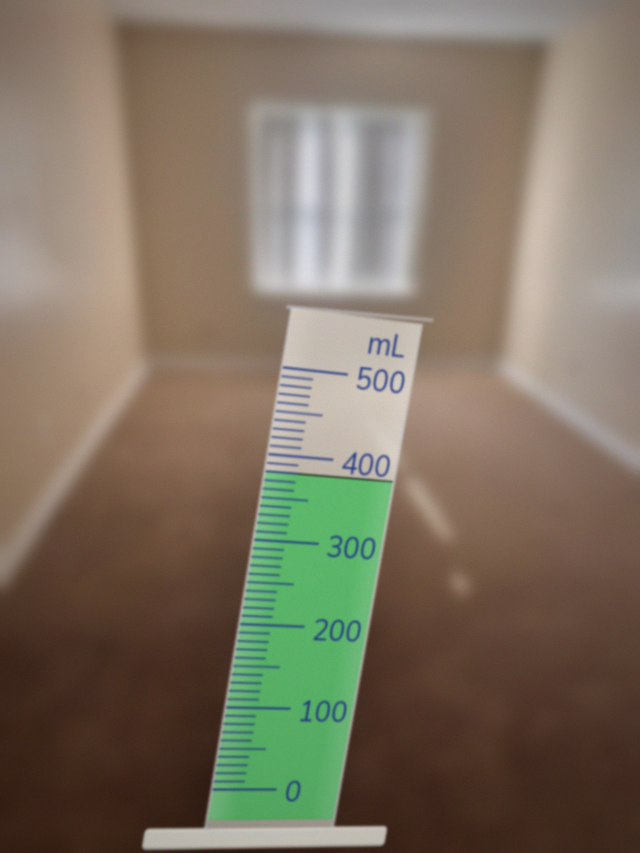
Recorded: 380 mL
